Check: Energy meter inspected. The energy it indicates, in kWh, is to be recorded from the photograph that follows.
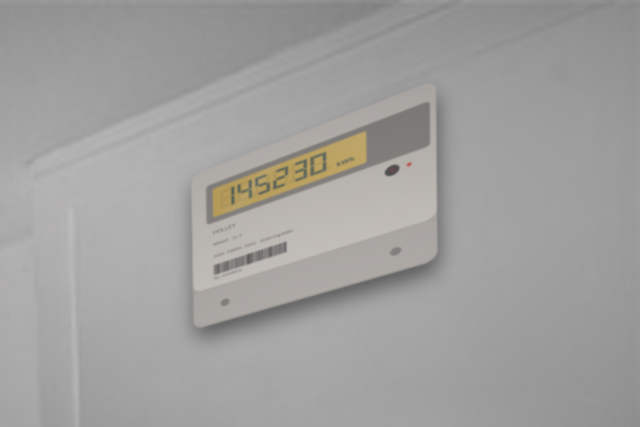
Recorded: 145230 kWh
